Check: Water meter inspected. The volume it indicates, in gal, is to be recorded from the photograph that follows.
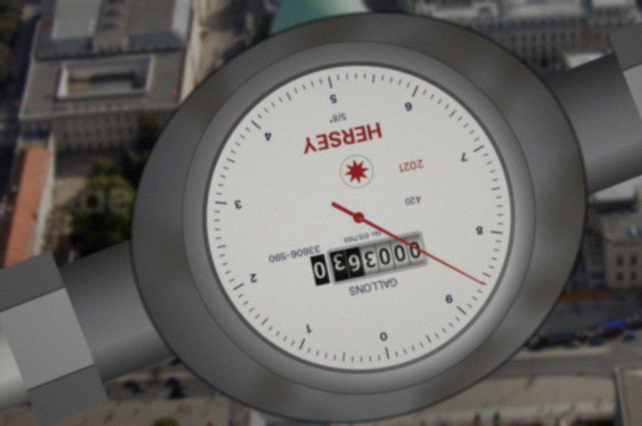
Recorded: 3628.6 gal
